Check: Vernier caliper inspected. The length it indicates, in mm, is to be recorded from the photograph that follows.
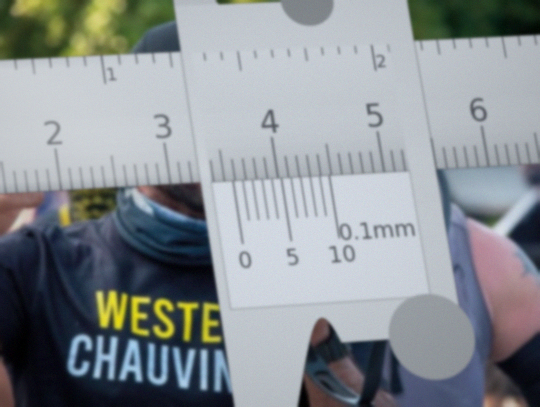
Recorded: 35.8 mm
